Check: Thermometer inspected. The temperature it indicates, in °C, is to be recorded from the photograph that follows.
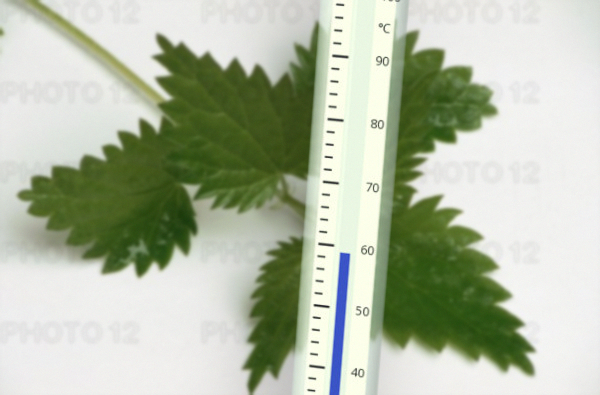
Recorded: 59 °C
